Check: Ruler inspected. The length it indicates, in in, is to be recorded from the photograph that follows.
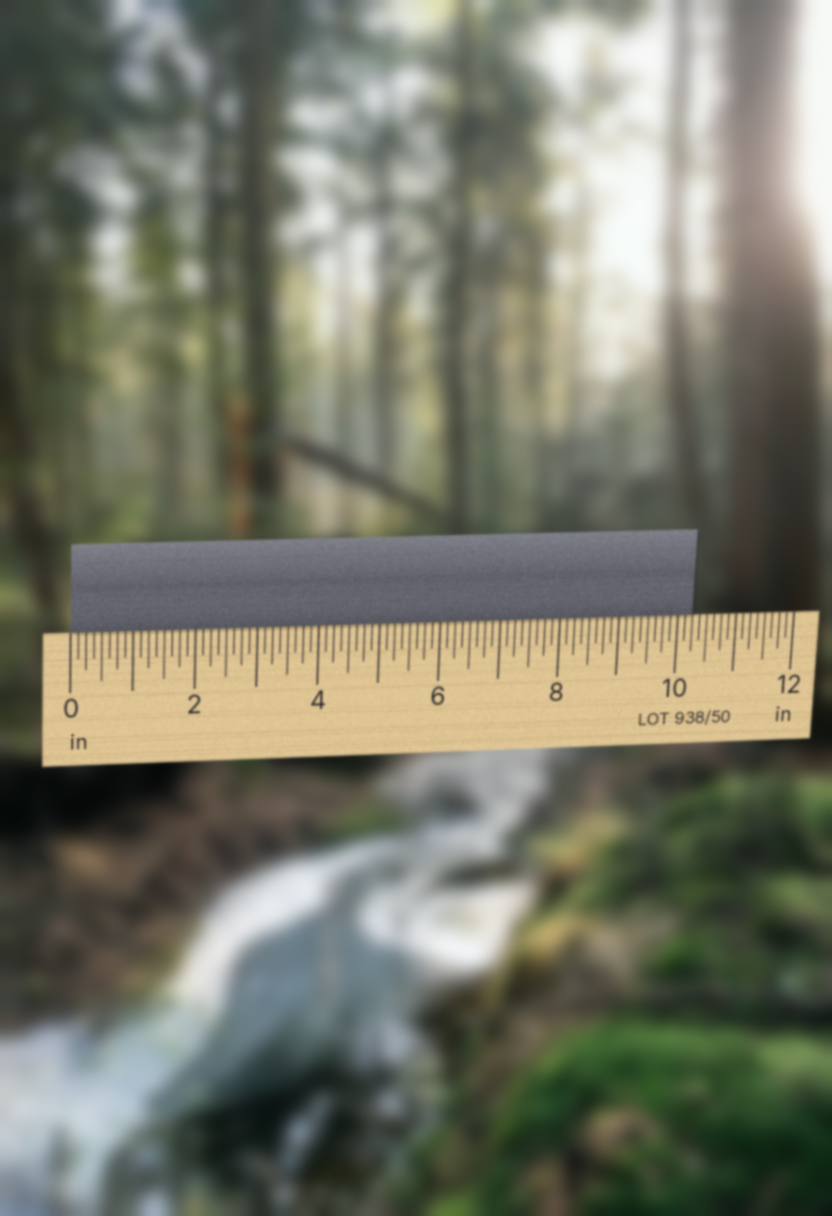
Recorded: 10.25 in
